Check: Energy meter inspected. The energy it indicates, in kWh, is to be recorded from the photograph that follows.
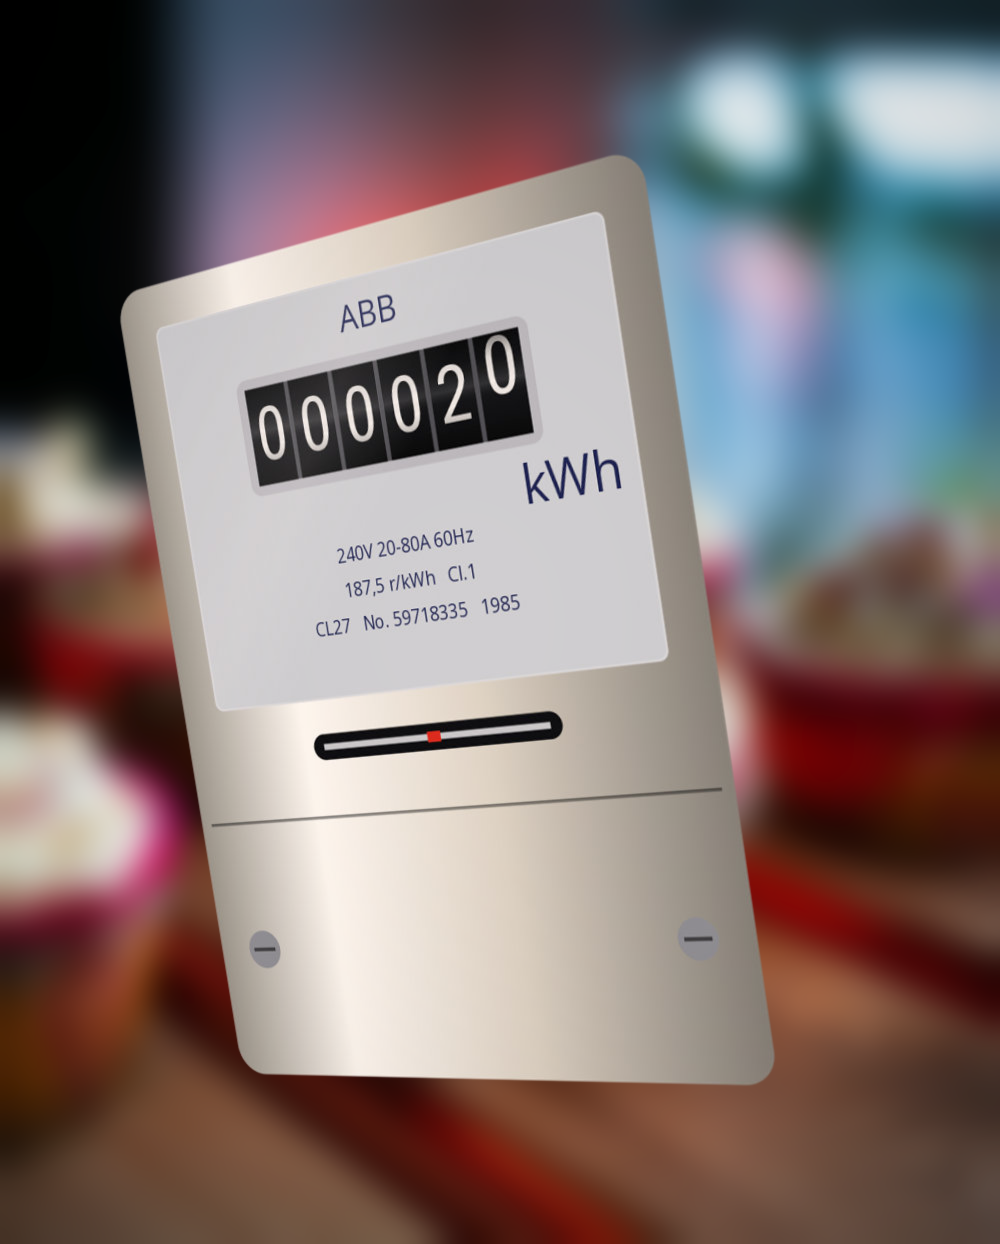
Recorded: 20 kWh
